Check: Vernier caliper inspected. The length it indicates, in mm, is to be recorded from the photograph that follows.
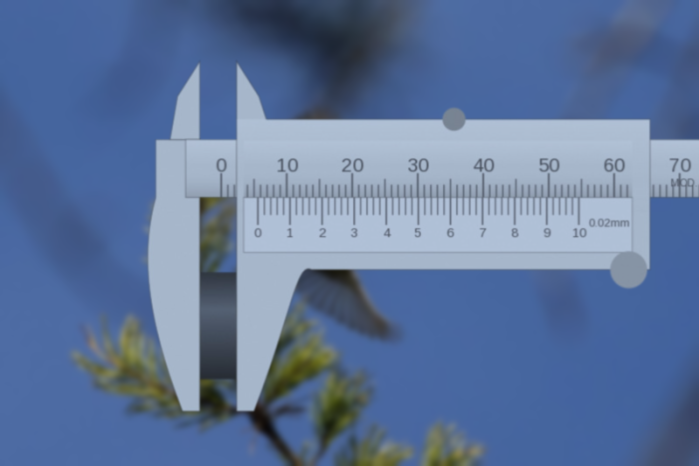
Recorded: 5.6 mm
